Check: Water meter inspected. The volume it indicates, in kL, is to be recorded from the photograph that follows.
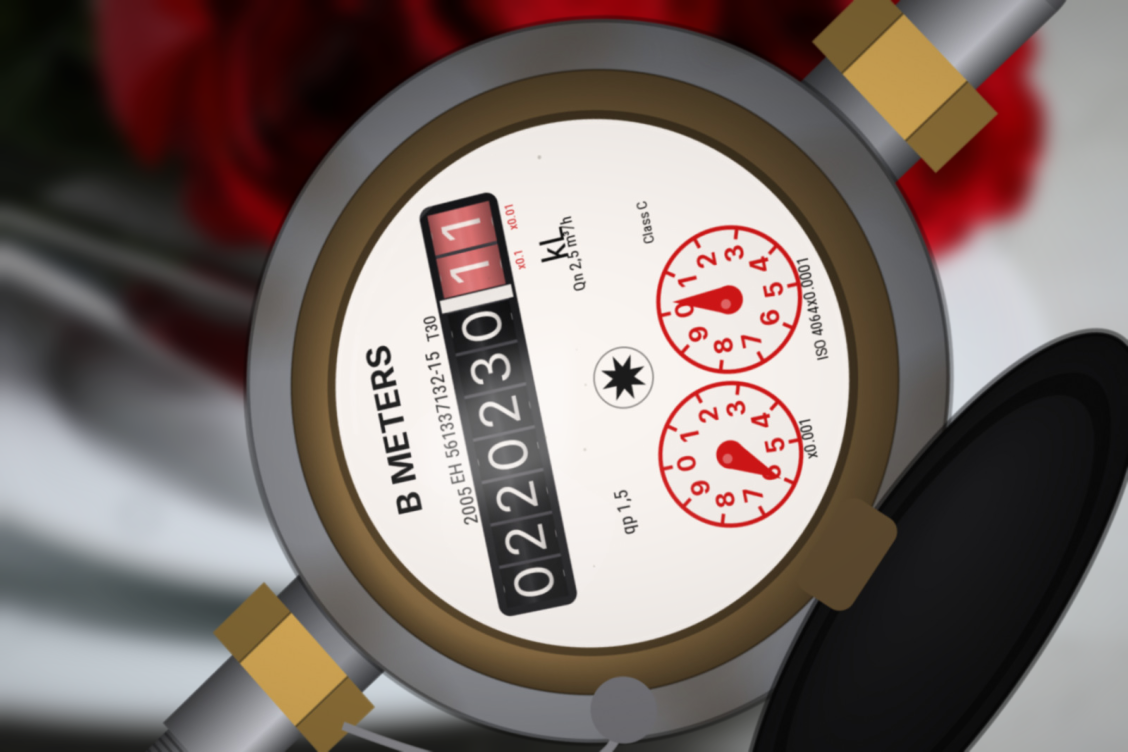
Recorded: 220230.1160 kL
